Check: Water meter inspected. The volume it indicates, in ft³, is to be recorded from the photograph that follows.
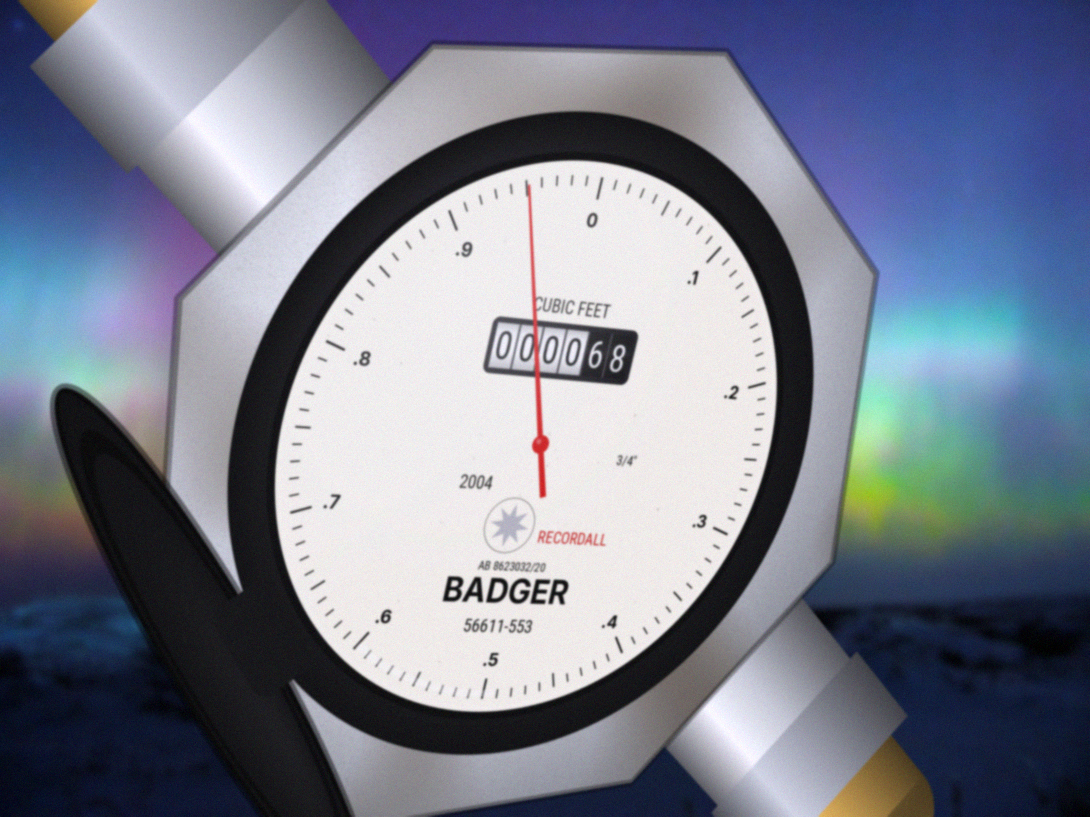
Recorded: 67.95 ft³
